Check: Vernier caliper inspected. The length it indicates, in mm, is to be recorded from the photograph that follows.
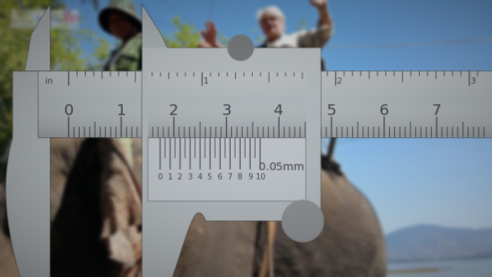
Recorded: 17.4 mm
